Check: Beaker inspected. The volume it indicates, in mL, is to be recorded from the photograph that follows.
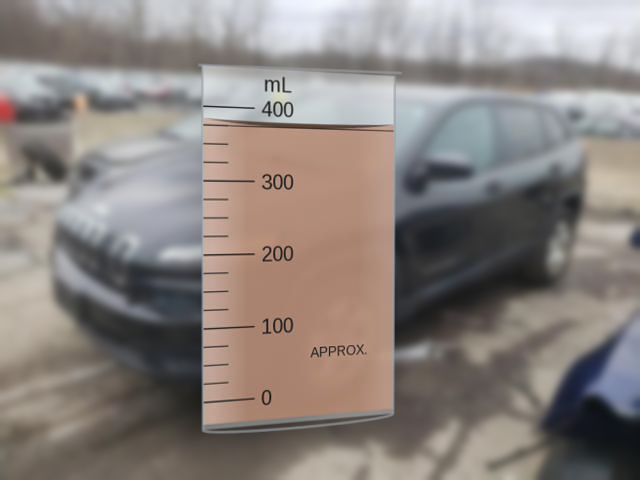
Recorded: 375 mL
